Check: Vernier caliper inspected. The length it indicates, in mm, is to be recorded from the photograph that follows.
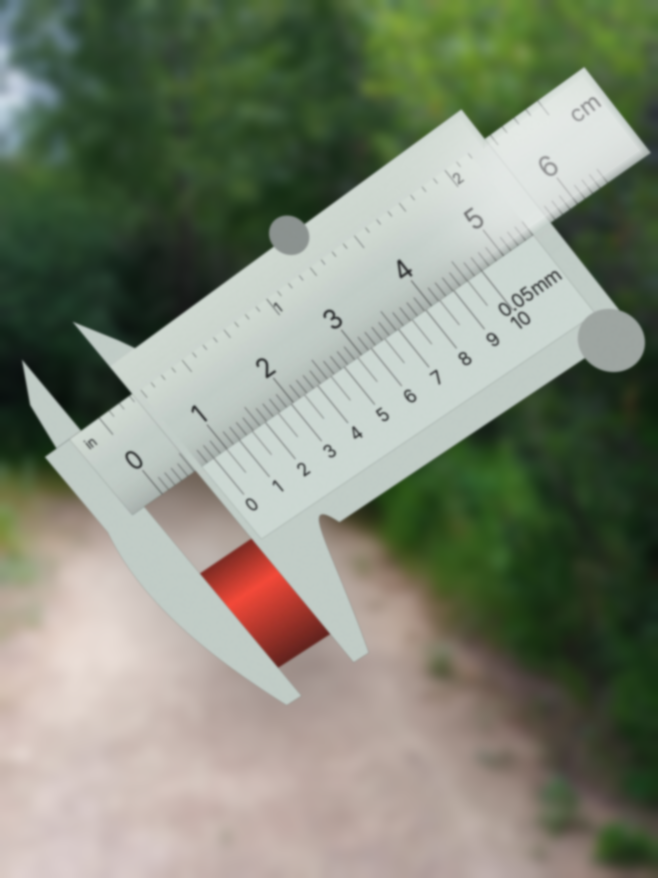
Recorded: 8.0 mm
